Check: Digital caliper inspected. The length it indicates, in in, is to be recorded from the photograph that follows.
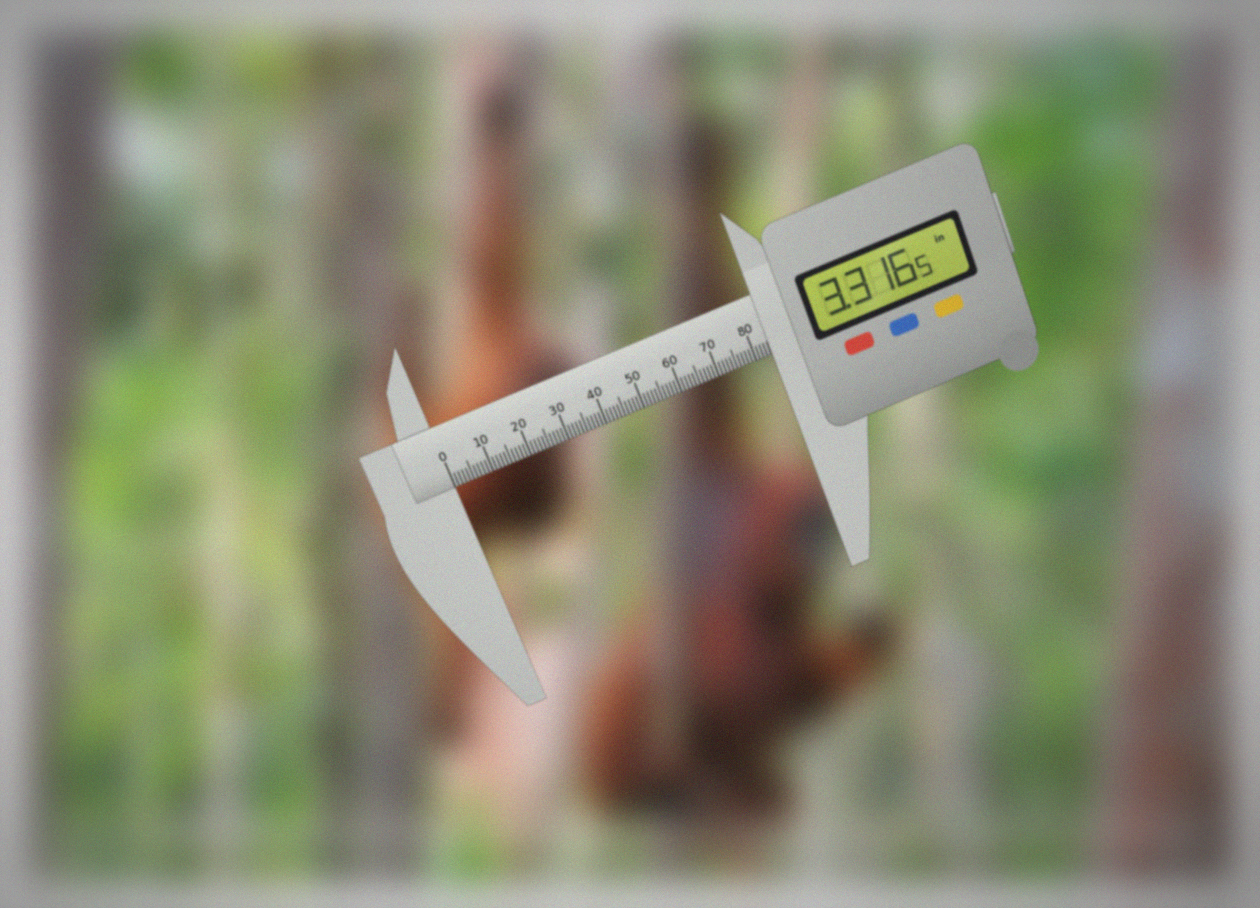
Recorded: 3.3165 in
